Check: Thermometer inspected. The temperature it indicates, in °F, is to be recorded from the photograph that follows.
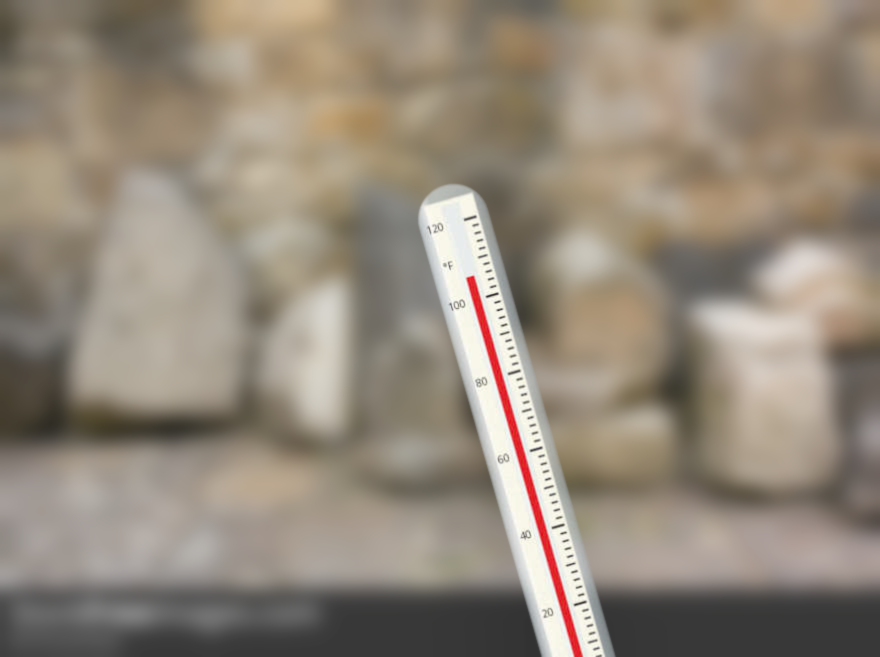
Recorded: 106 °F
